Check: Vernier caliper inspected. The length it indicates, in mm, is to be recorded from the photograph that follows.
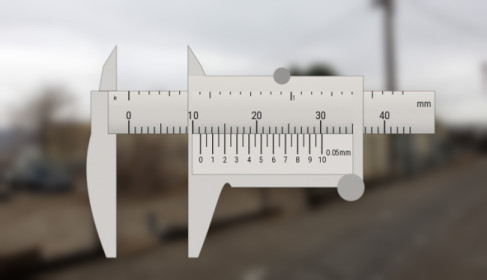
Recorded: 11.2 mm
